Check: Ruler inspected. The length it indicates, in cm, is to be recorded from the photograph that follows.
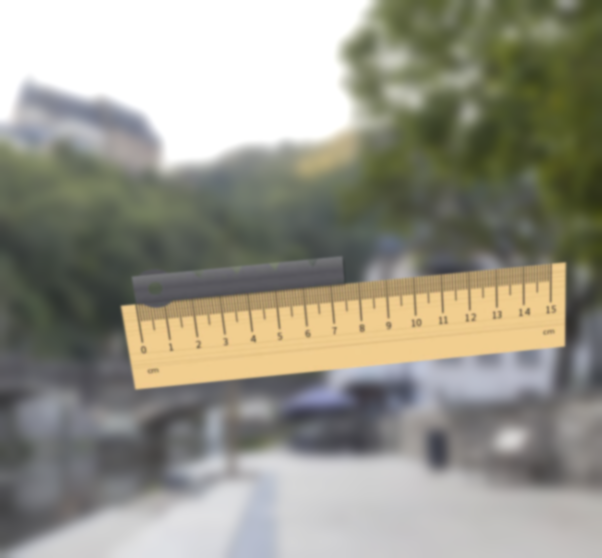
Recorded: 7.5 cm
